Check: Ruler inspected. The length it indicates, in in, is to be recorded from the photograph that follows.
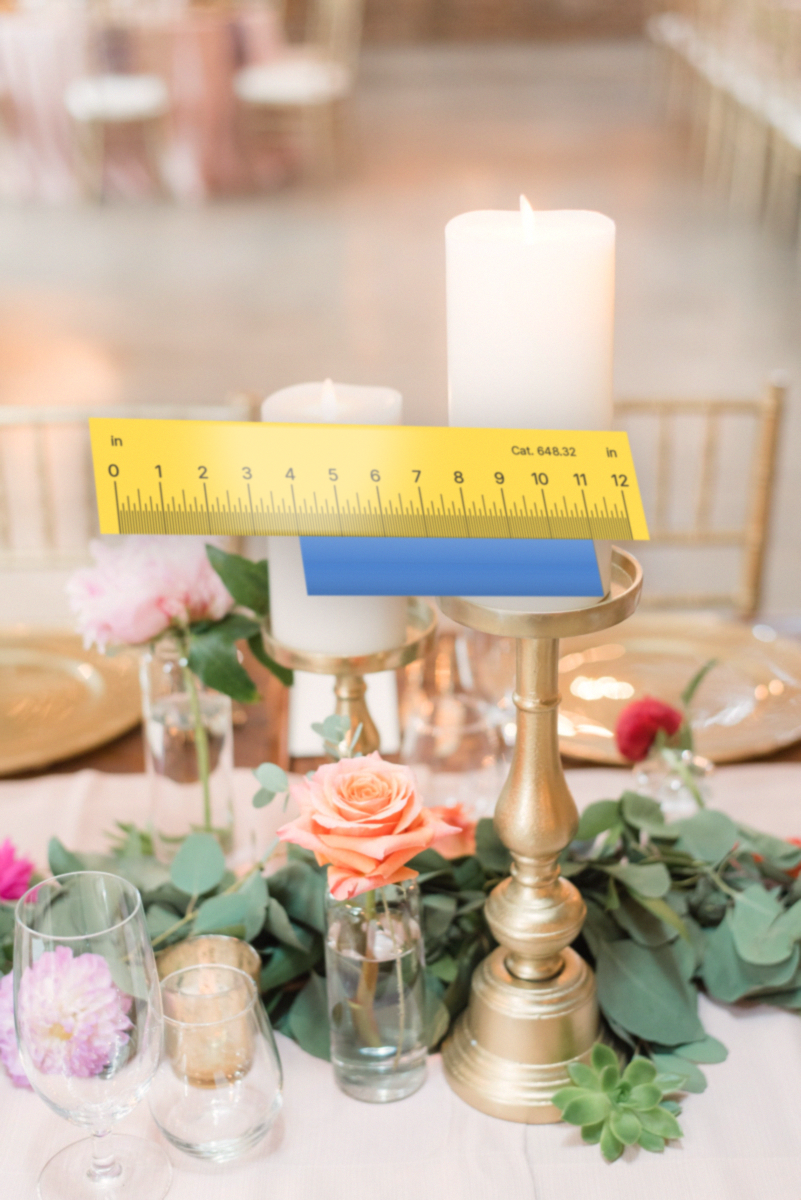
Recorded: 7 in
